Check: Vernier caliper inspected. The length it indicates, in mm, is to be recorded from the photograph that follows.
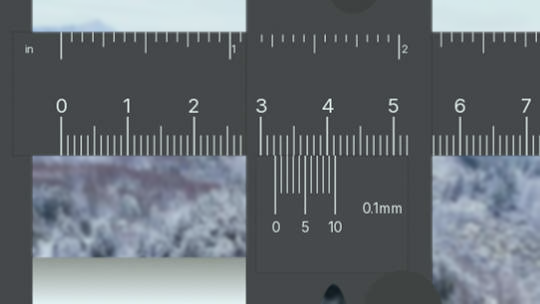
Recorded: 32.2 mm
